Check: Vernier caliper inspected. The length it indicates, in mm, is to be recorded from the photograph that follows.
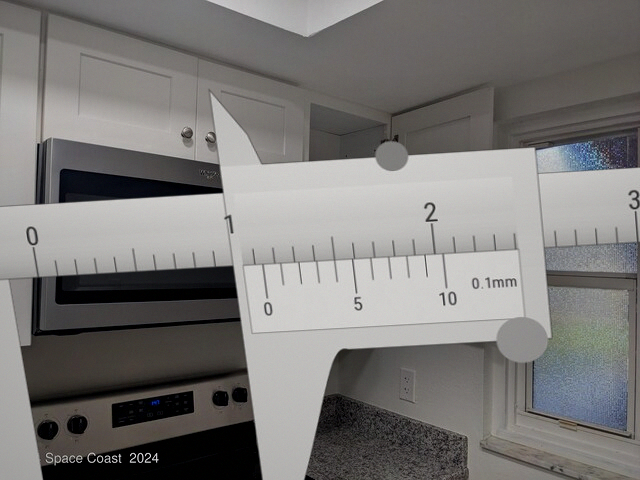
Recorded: 11.4 mm
